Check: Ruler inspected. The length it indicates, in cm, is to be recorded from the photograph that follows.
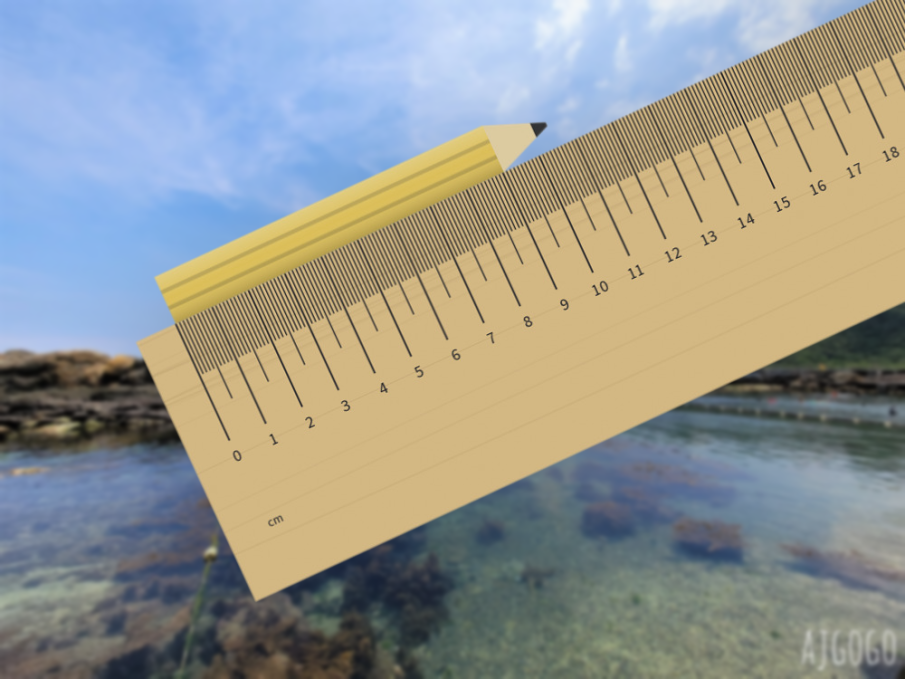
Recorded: 10.5 cm
